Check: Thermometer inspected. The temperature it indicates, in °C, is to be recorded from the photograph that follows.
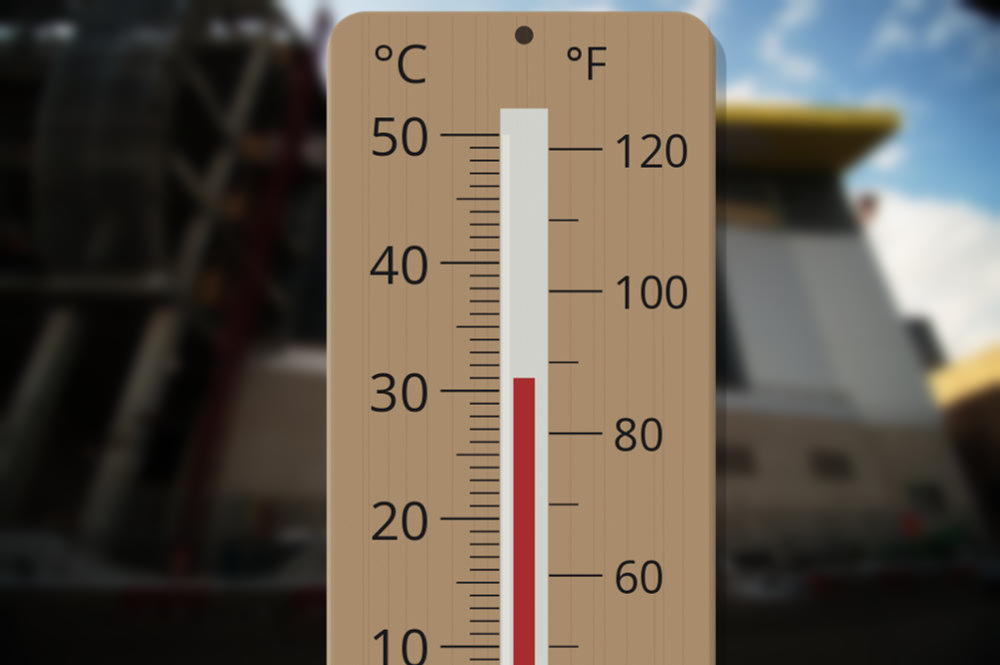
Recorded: 31 °C
